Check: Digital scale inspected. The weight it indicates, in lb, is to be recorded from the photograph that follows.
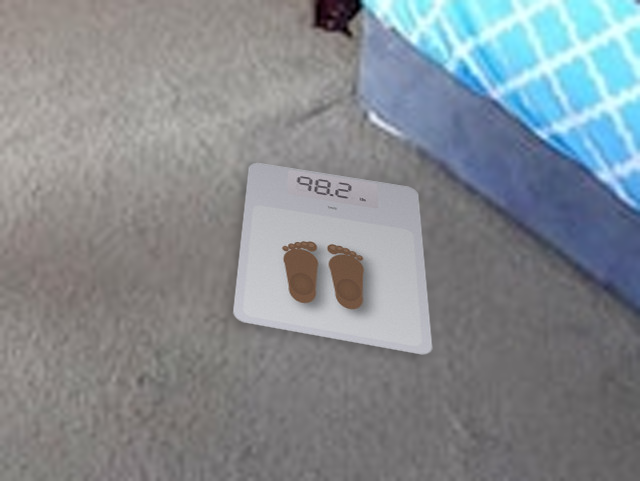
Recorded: 98.2 lb
